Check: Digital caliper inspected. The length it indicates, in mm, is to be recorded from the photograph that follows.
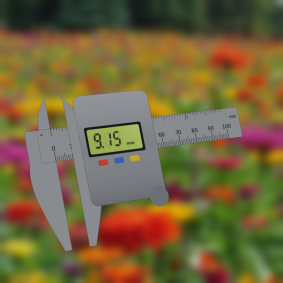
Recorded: 9.15 mm
